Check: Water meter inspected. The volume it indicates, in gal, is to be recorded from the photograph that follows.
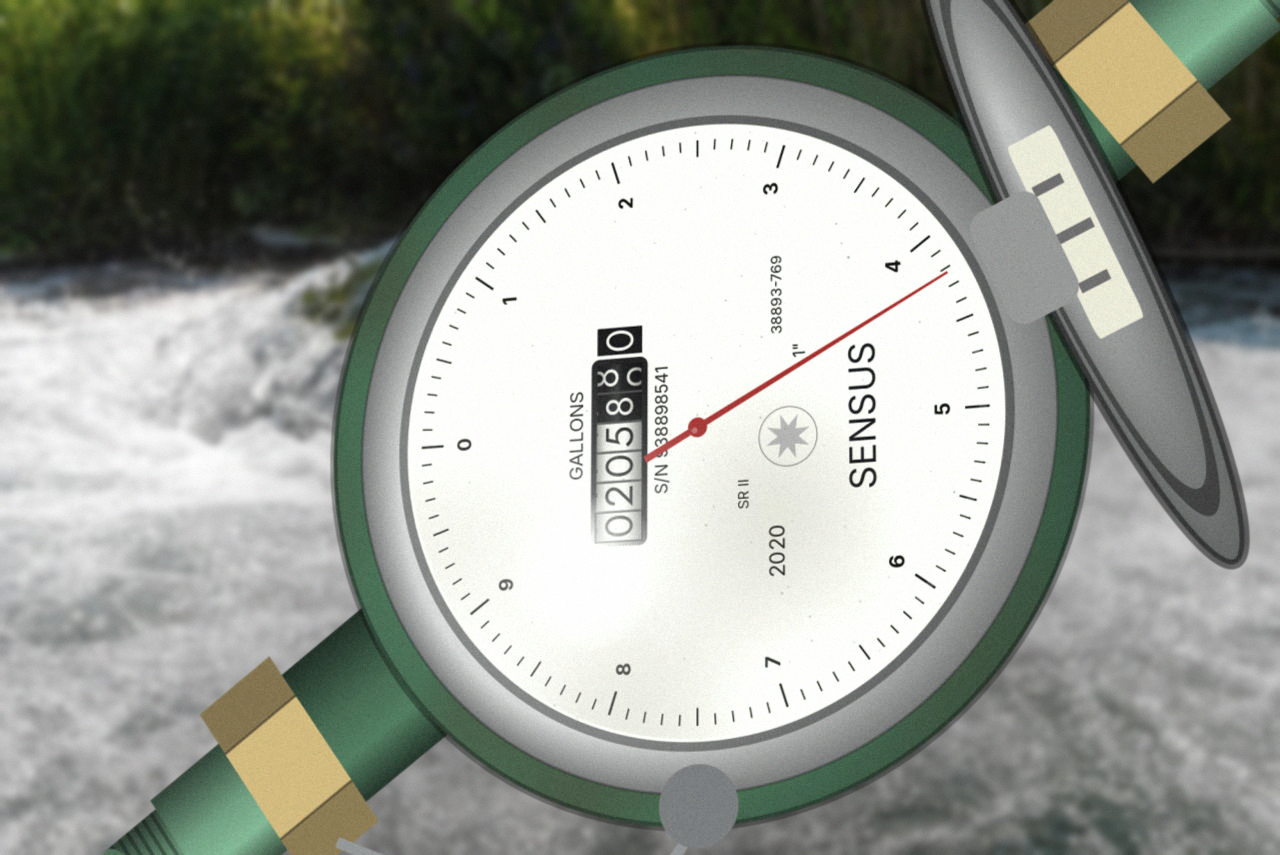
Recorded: 205884.2 gal
